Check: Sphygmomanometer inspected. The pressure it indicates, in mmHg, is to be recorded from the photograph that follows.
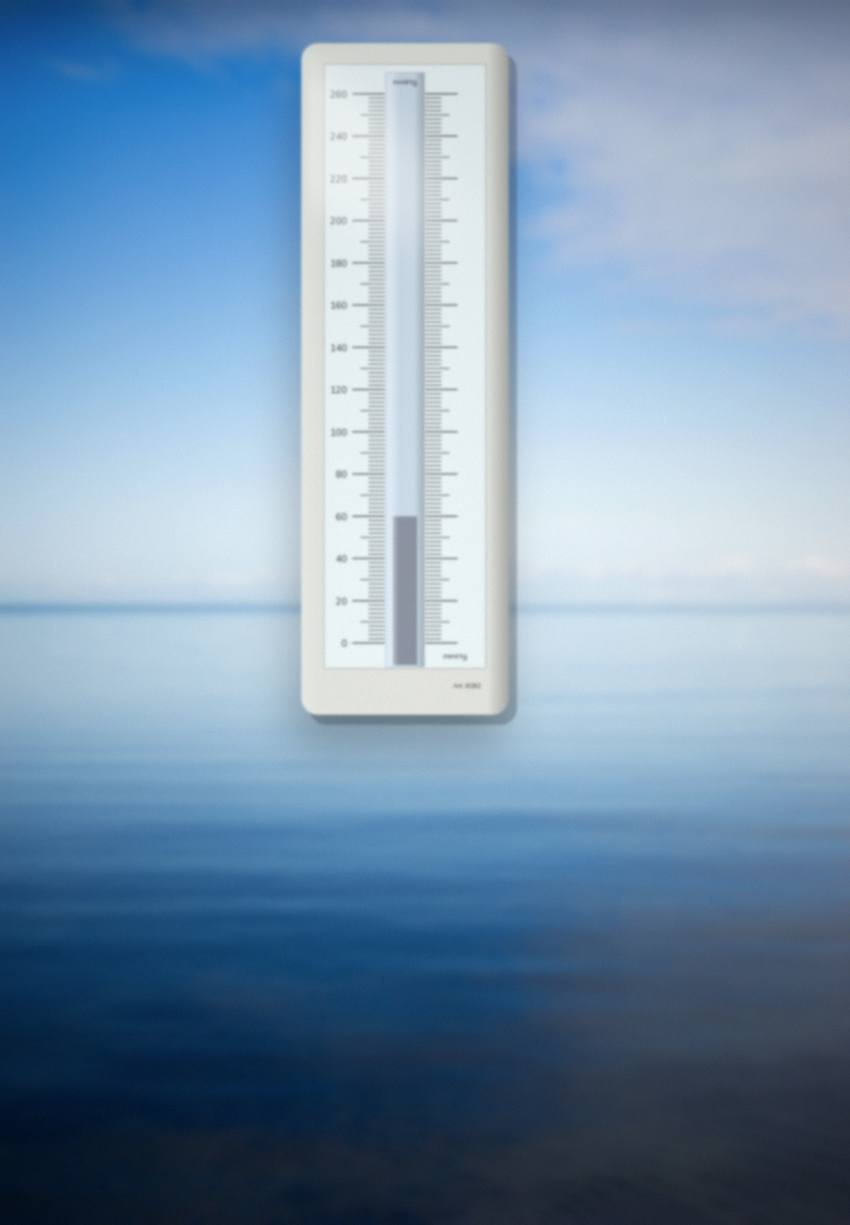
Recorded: 60 mmHg
